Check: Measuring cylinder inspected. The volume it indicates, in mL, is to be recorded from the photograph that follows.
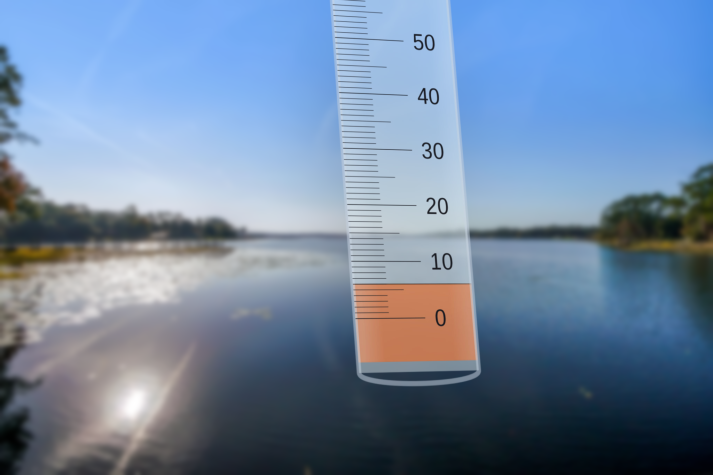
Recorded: 6 mL
